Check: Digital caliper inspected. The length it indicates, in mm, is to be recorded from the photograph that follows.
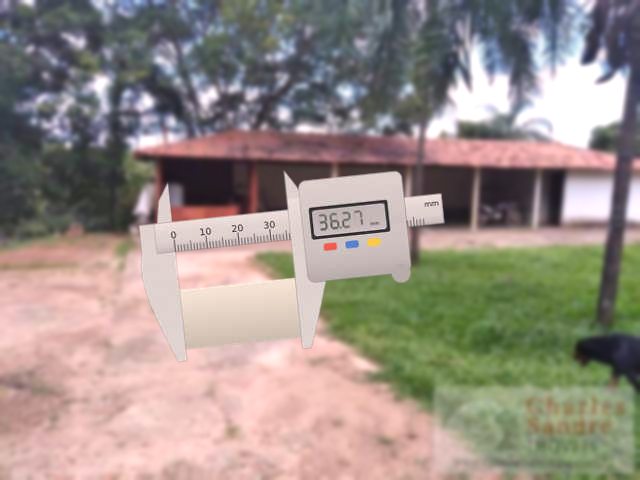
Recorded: 36.27 mm
